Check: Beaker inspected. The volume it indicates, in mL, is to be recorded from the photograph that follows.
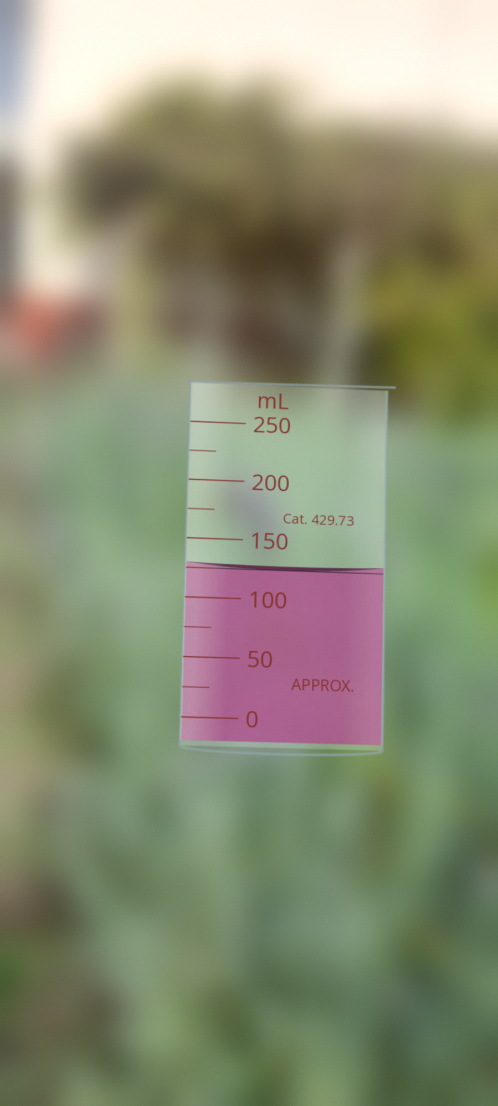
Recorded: 125 mL
